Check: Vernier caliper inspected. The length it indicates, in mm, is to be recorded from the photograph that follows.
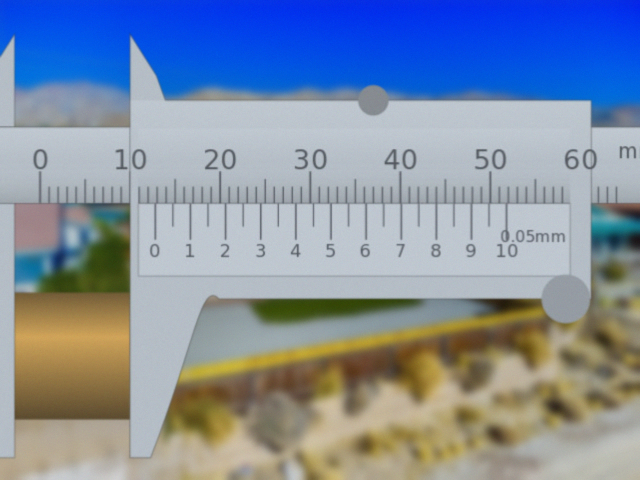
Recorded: 12.8 mm
